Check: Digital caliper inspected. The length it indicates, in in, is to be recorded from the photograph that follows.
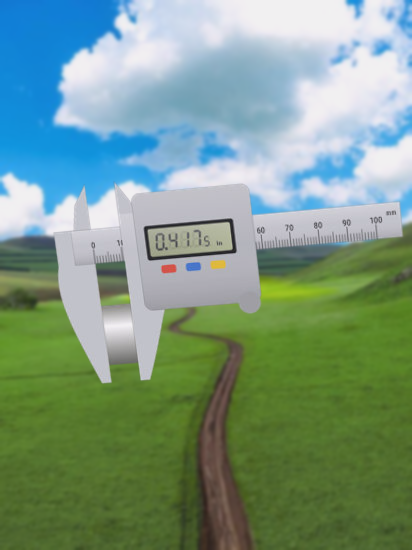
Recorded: 0.4175 in
